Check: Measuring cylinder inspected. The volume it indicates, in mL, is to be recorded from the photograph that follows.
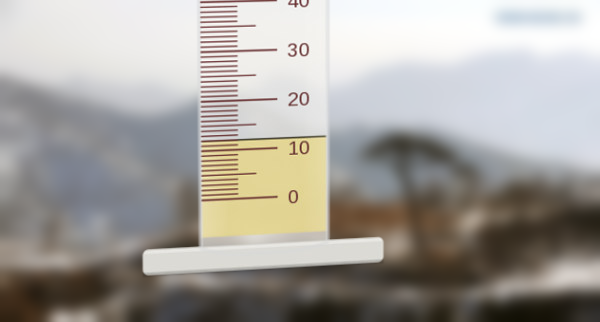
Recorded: 12 mL
